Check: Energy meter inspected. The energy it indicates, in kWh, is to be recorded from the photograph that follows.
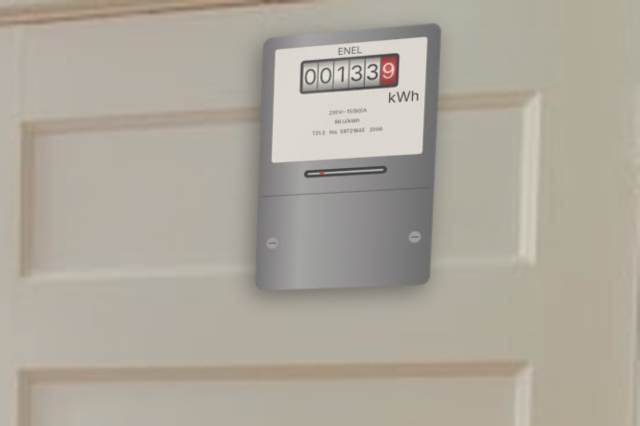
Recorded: 133.9 kWh
